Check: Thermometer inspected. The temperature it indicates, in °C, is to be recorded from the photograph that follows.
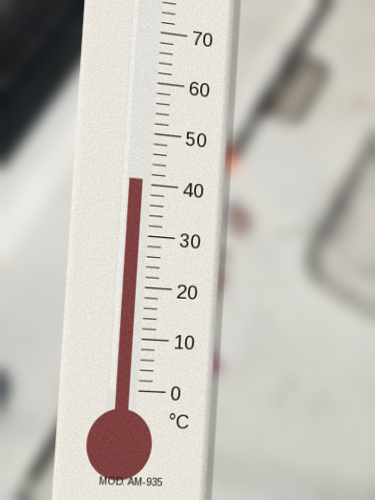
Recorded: 41 °C
